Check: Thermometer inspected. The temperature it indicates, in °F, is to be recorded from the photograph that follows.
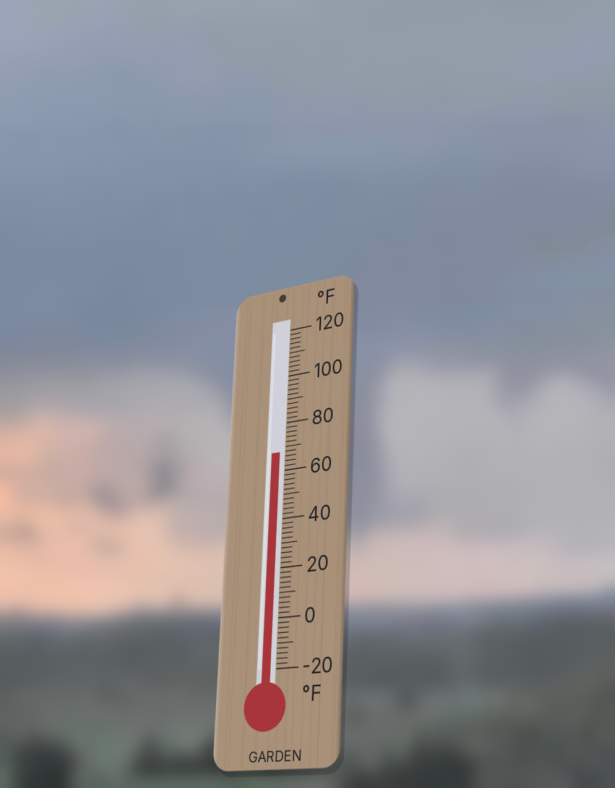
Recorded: 68 °F
